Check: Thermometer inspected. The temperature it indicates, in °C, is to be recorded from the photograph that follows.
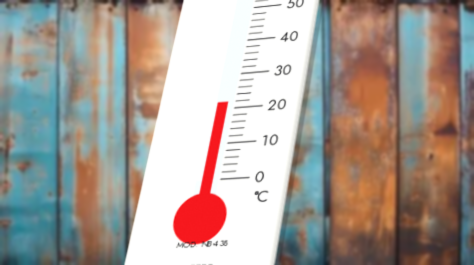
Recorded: 22 °C
